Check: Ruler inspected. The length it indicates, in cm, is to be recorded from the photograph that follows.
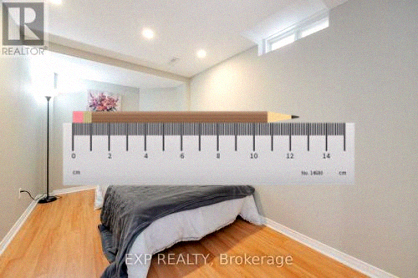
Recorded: 12.5 cm
